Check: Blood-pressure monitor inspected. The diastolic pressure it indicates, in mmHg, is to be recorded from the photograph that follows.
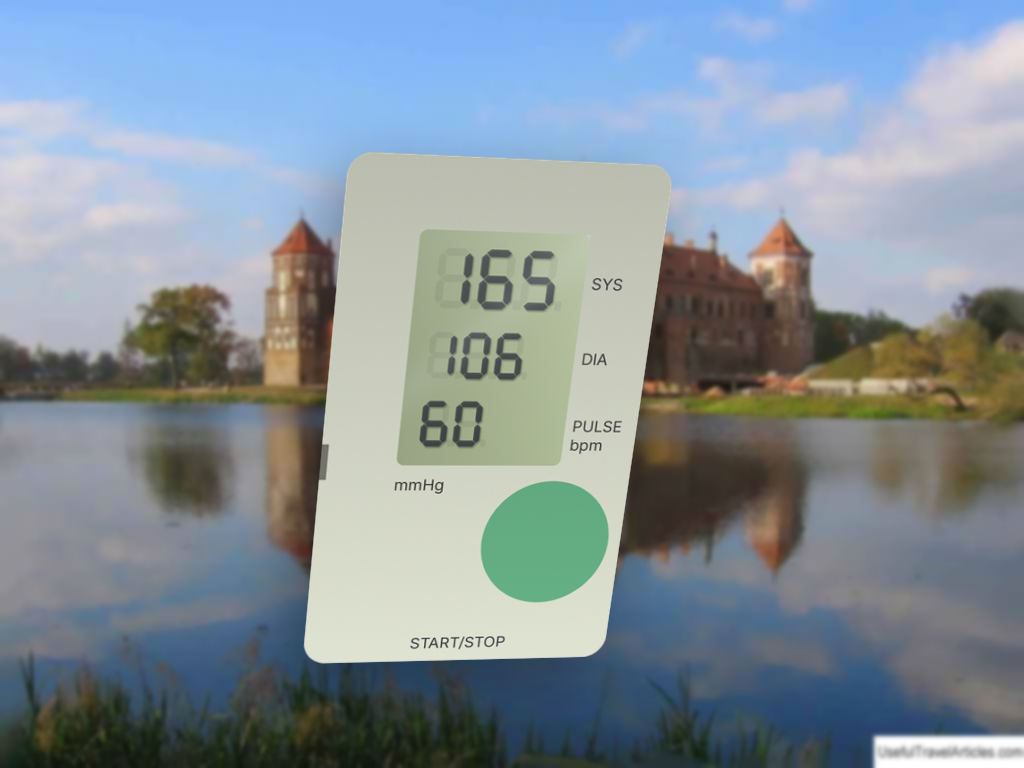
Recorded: 106 mmHg
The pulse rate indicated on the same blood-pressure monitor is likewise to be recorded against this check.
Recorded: 60 bpm
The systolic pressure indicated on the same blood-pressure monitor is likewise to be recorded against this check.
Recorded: 165 mmHg
